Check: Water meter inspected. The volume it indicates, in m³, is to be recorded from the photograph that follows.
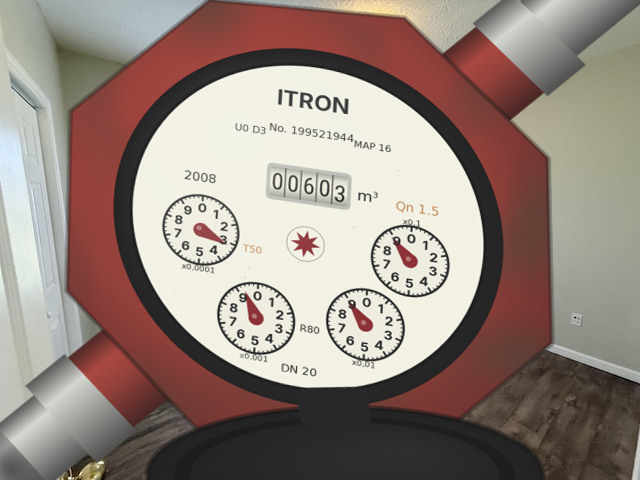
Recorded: 602.8893 m³
